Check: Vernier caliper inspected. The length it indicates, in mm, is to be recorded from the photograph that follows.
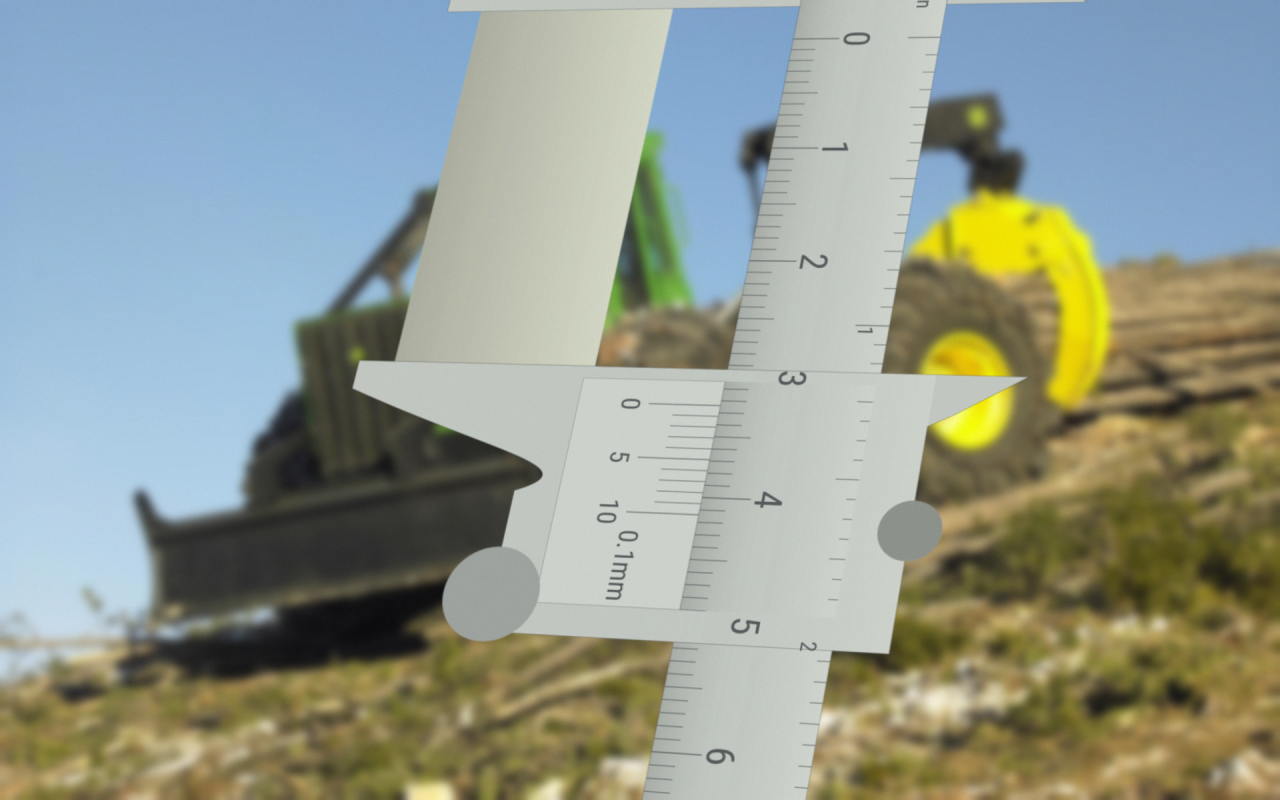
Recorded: 32.4 mm
